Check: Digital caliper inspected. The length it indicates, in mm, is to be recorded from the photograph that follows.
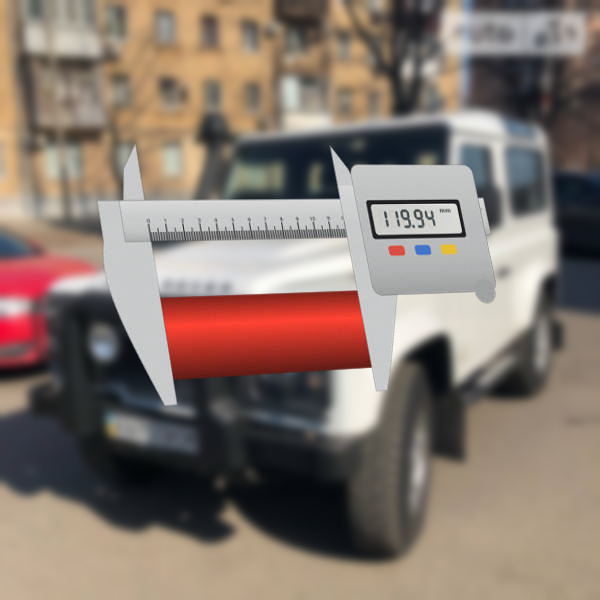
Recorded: 119.94 mm
